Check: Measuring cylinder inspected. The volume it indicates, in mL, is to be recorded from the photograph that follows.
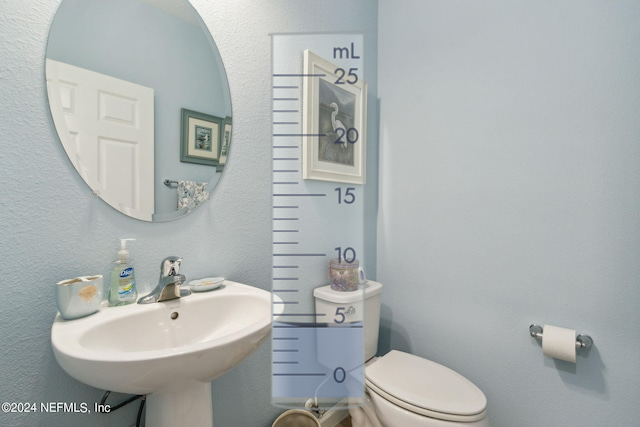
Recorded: 4 mL
